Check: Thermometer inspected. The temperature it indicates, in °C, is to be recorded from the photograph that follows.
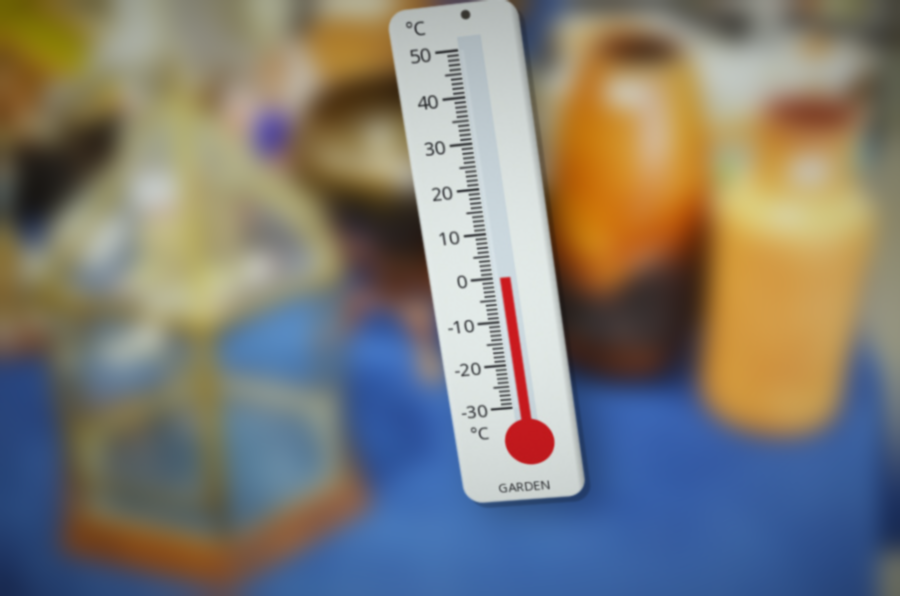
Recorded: 0 °C
